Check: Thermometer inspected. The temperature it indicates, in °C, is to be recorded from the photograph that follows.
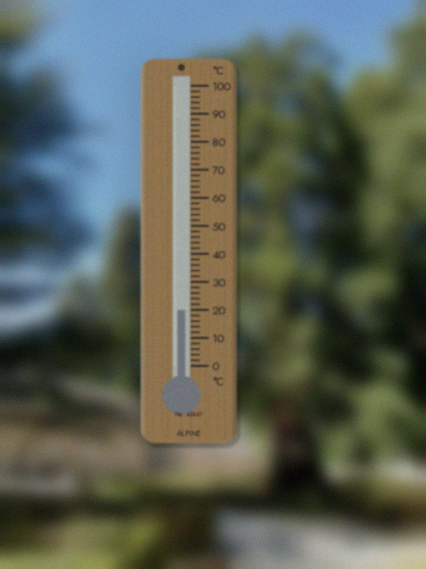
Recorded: 20 °C
